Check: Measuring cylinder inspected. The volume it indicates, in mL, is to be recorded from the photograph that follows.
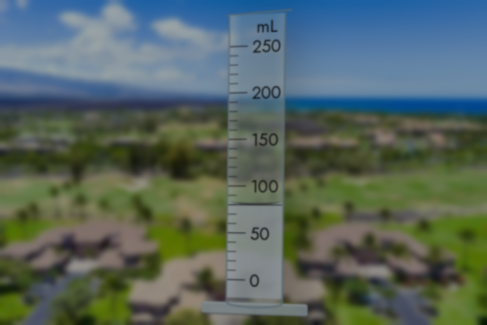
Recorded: 80 mL
